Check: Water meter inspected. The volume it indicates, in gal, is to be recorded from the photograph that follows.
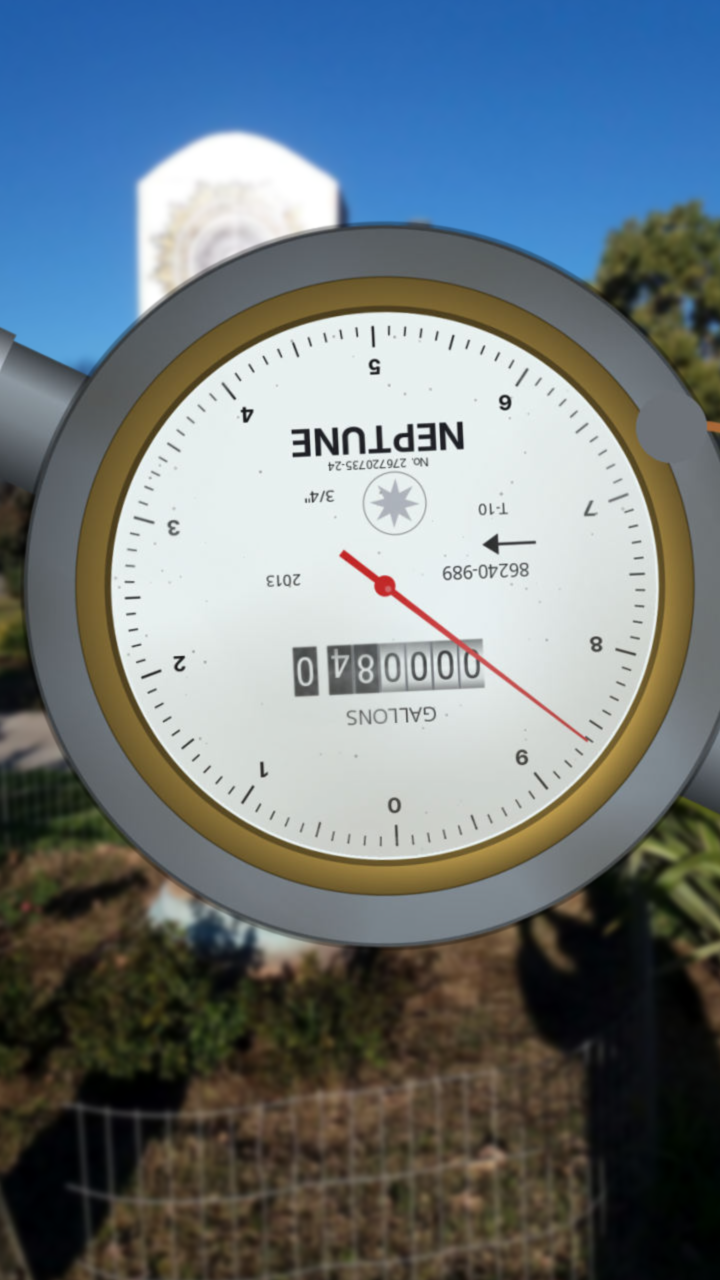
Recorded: 838.6 gal
